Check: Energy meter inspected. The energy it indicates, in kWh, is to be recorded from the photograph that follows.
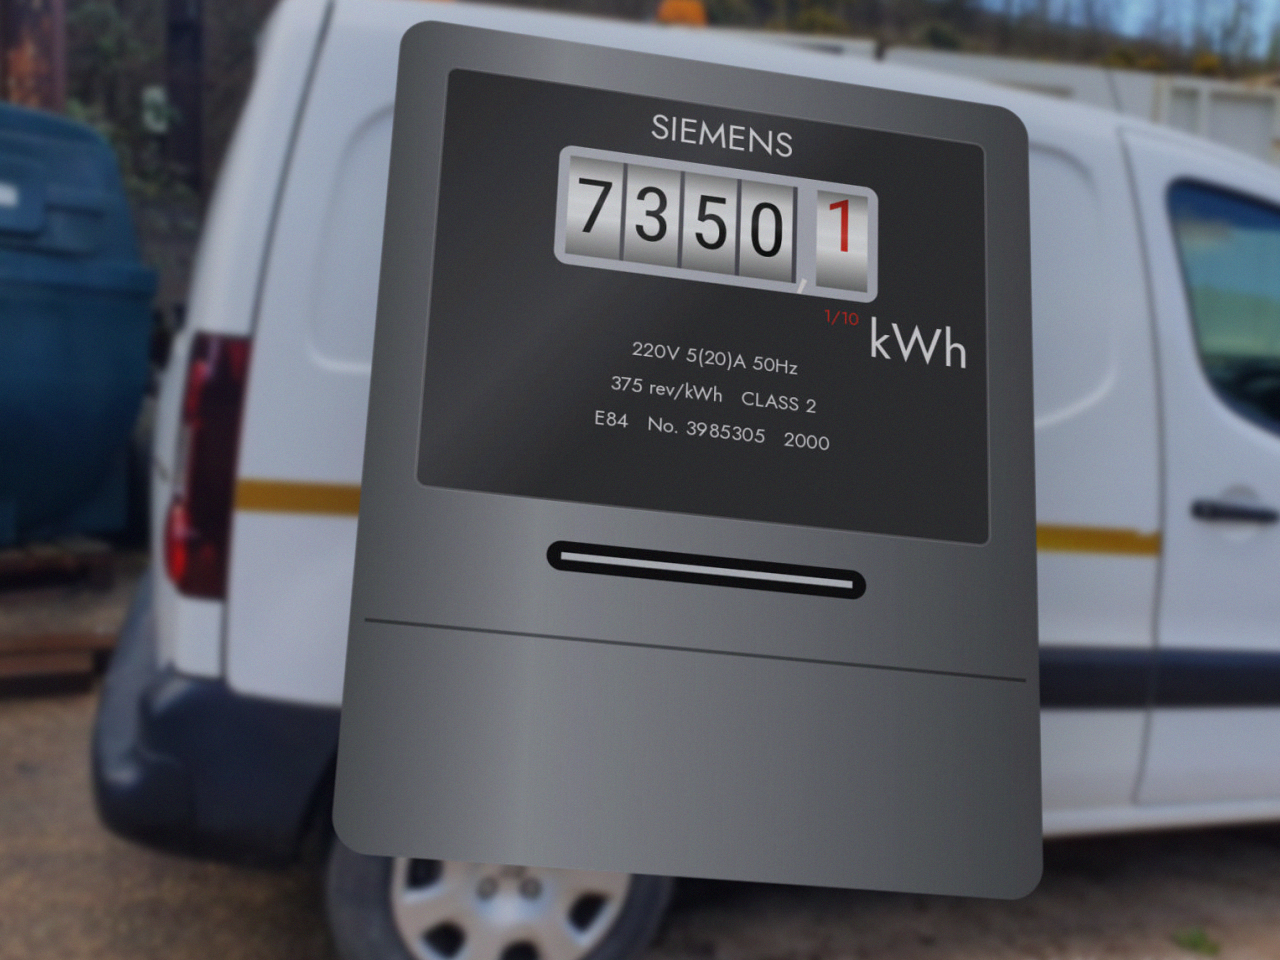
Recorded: 7350.1 kWh
